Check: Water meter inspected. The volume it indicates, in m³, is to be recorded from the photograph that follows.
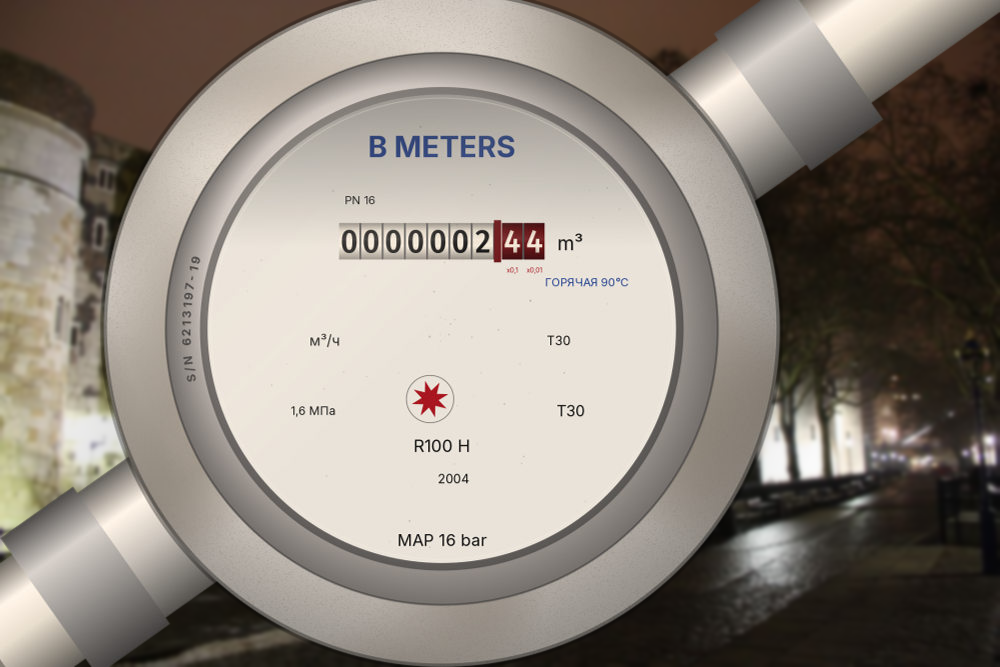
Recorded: 2.44 m³
